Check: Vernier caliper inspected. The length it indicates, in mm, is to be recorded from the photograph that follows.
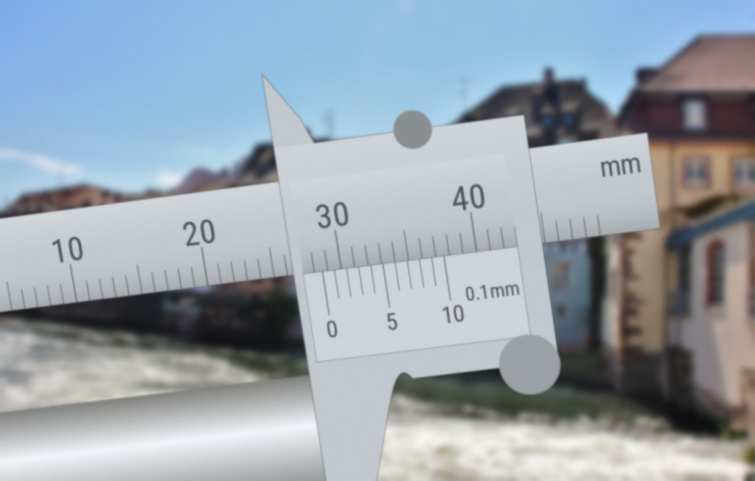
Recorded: 28.6 mm
